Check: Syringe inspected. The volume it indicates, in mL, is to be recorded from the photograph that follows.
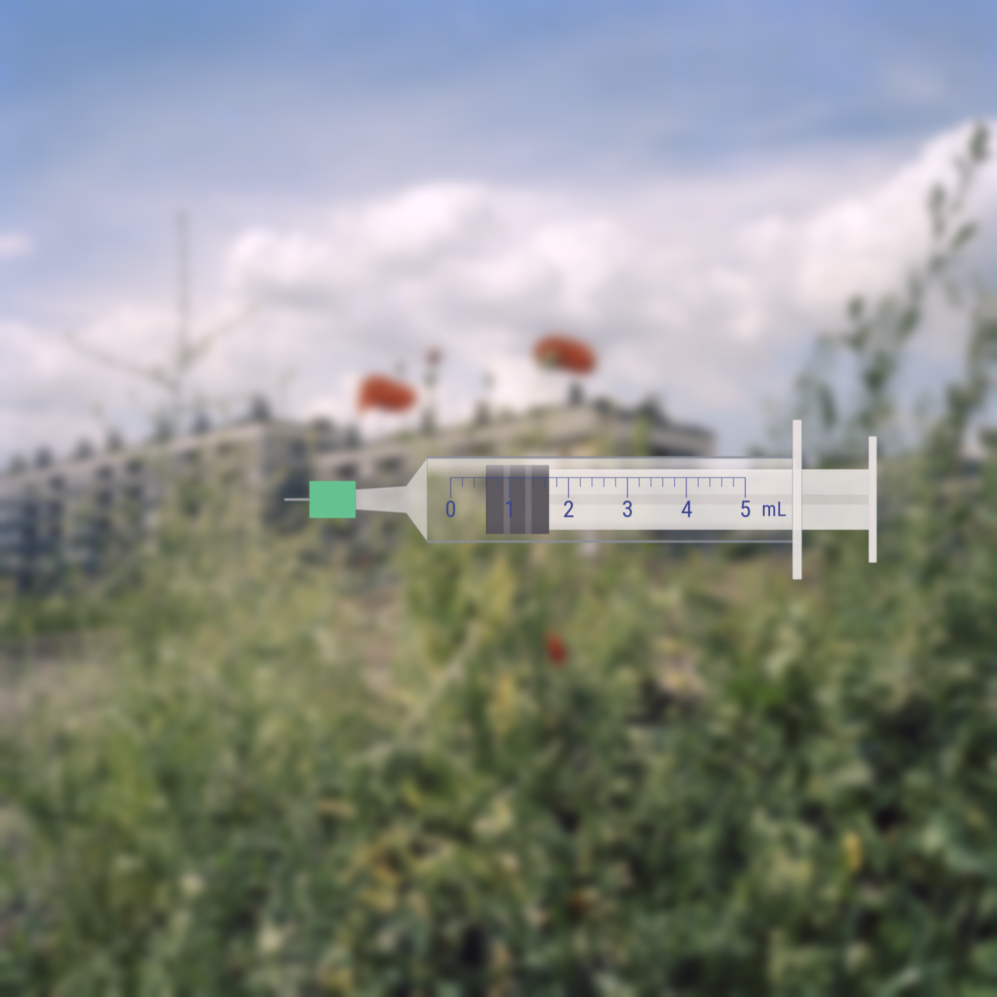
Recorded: 0.6 mL
